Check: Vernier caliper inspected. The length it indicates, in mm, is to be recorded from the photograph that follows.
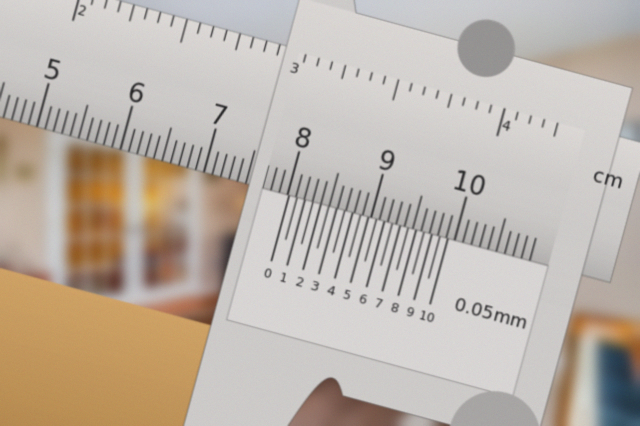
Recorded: 80.2 mm
